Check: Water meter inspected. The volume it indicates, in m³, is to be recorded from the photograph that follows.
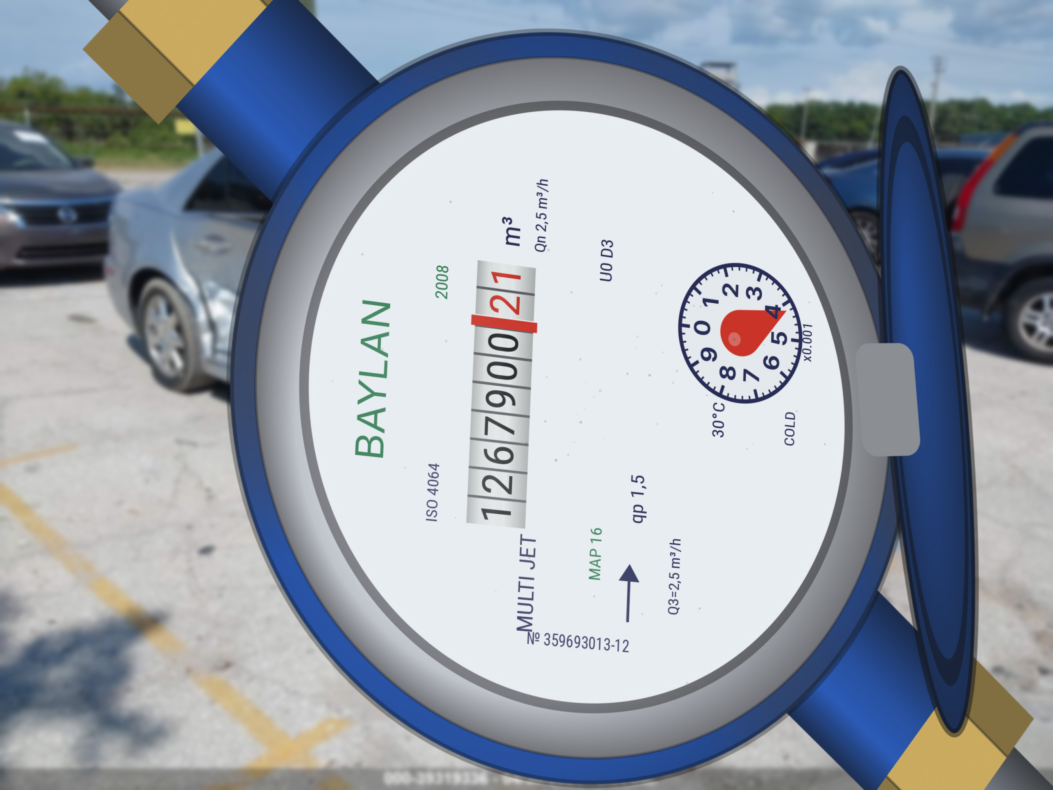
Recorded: 1267900.214 m³
